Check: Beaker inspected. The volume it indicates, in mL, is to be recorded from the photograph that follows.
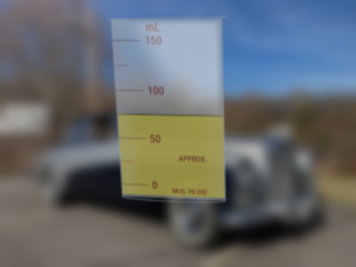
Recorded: 75 mL
